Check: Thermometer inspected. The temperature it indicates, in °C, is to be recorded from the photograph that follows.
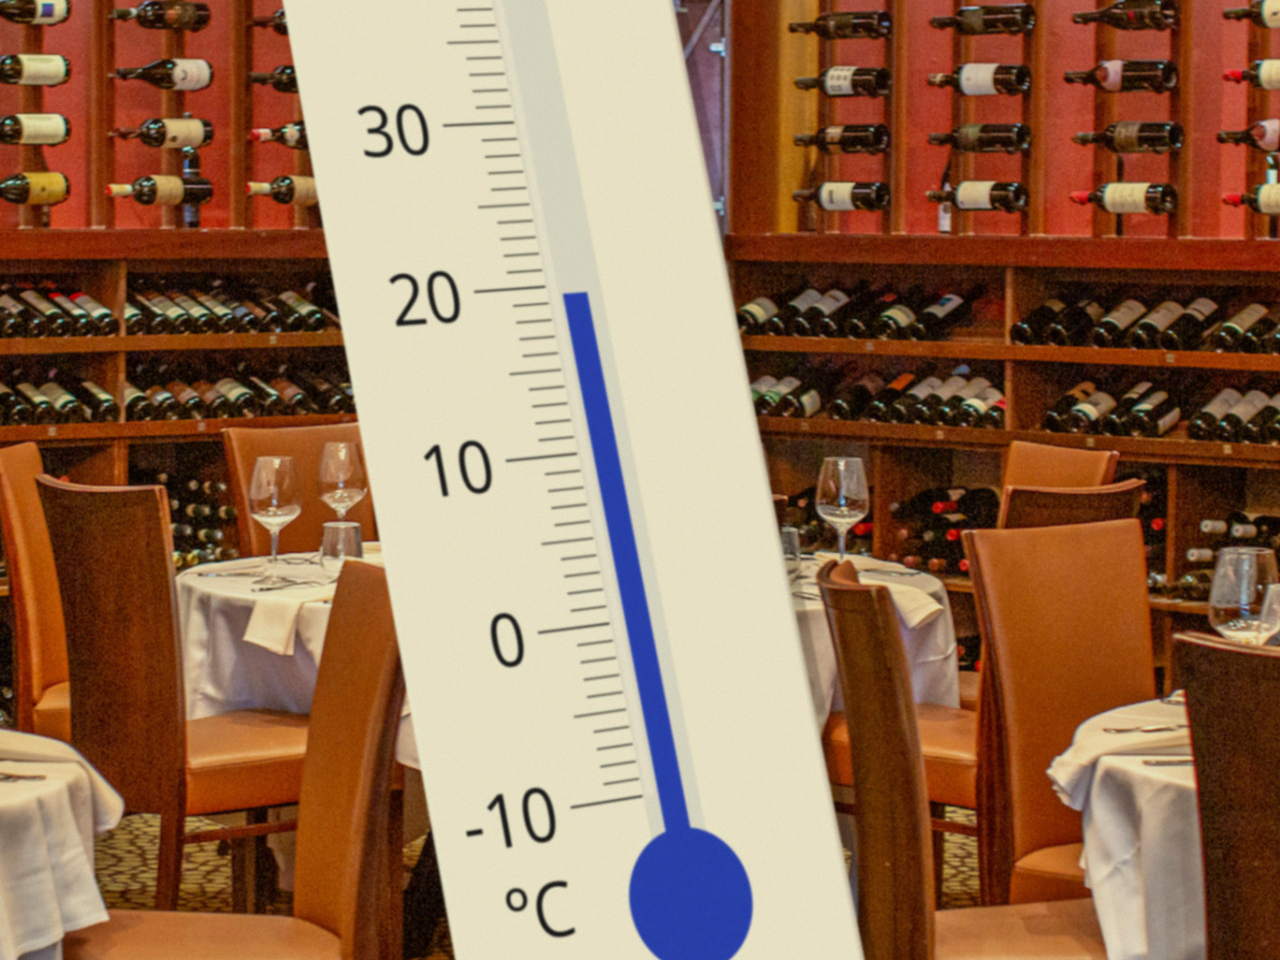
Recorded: 19.5 °C
